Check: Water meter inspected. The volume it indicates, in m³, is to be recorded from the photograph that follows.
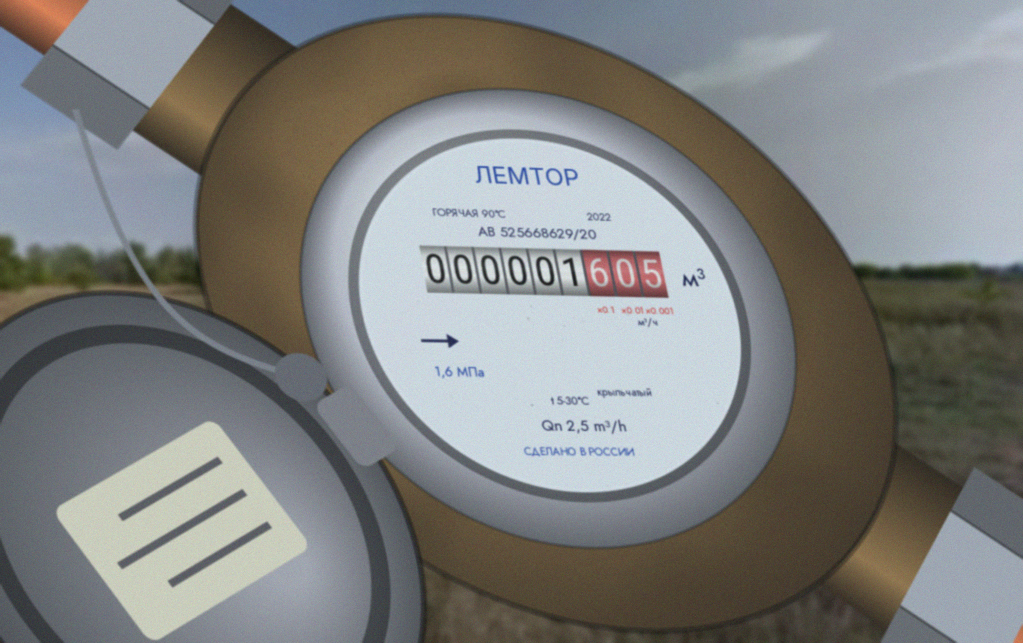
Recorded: 1.605 m³
